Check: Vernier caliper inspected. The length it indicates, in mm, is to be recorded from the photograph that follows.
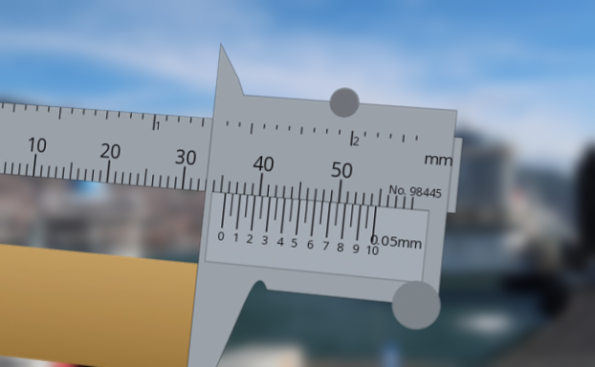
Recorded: 35.6 mm
